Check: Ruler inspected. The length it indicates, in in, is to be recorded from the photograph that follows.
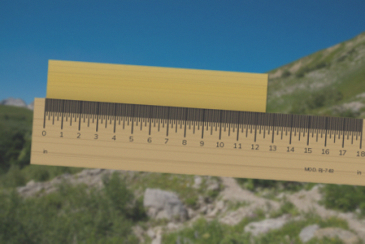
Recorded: 12.5 in
